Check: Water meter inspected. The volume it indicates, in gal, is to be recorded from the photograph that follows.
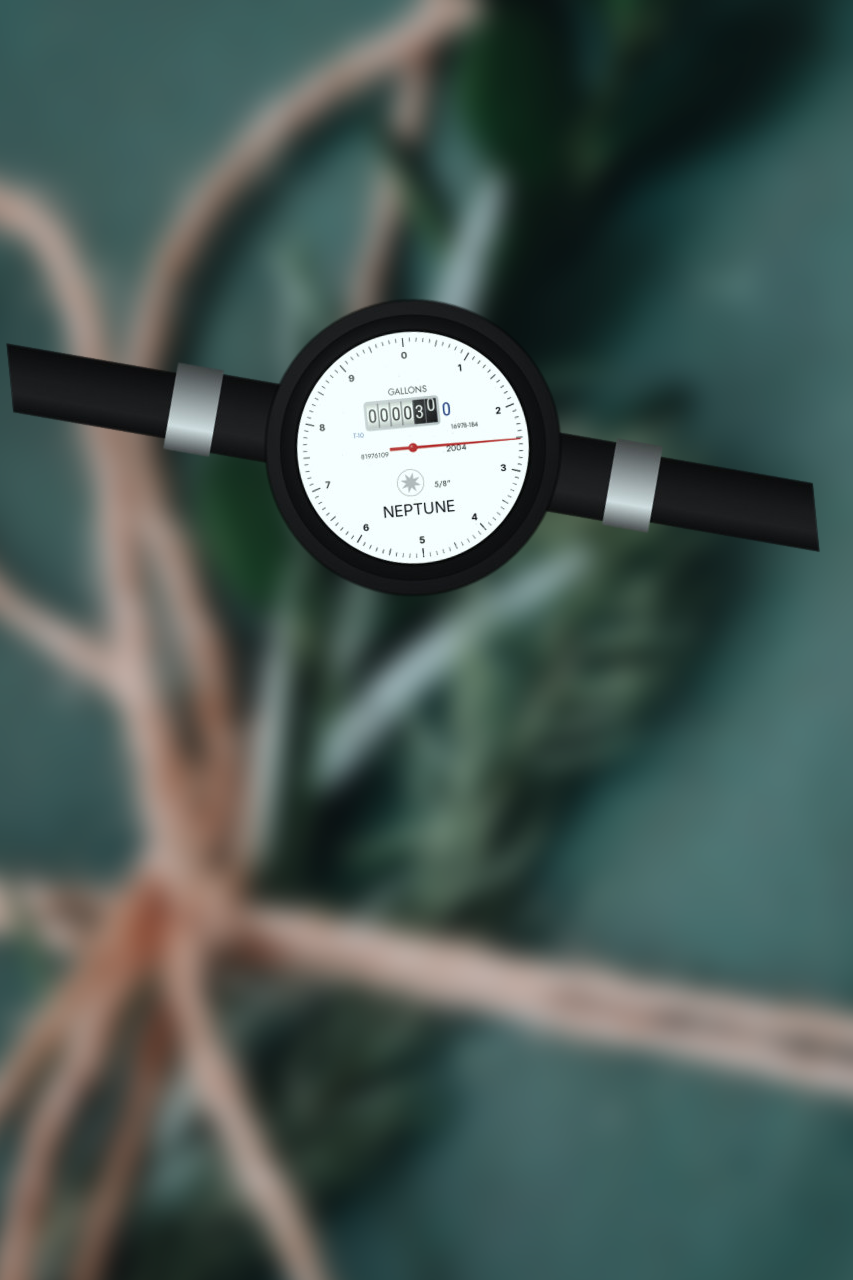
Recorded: 302.5 gal
